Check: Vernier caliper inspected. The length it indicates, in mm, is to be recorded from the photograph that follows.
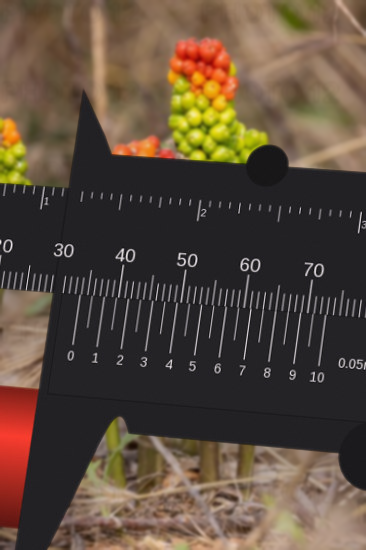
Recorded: 33.8 mm
